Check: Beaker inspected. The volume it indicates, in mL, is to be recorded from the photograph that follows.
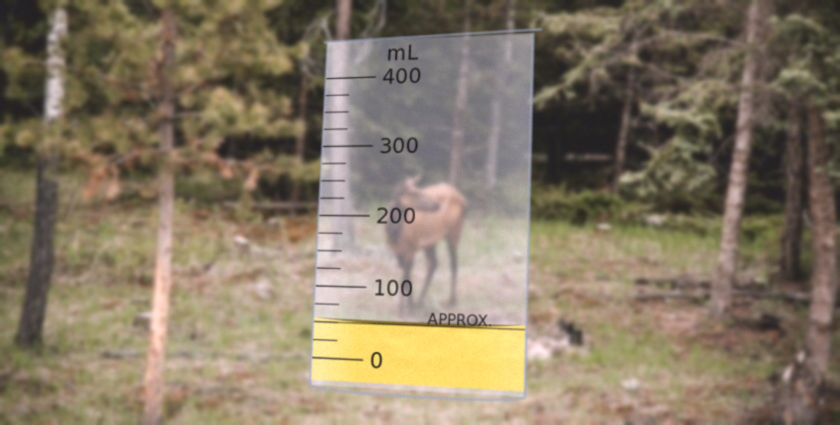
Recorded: 50 mL
